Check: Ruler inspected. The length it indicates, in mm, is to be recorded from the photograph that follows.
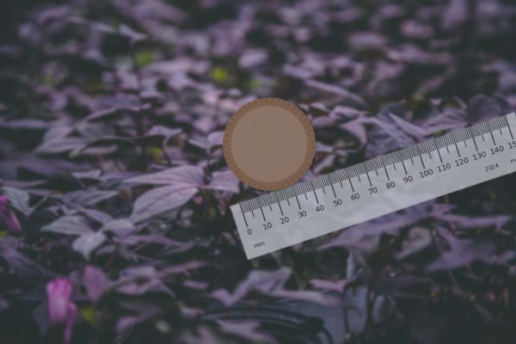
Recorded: 50 mm
